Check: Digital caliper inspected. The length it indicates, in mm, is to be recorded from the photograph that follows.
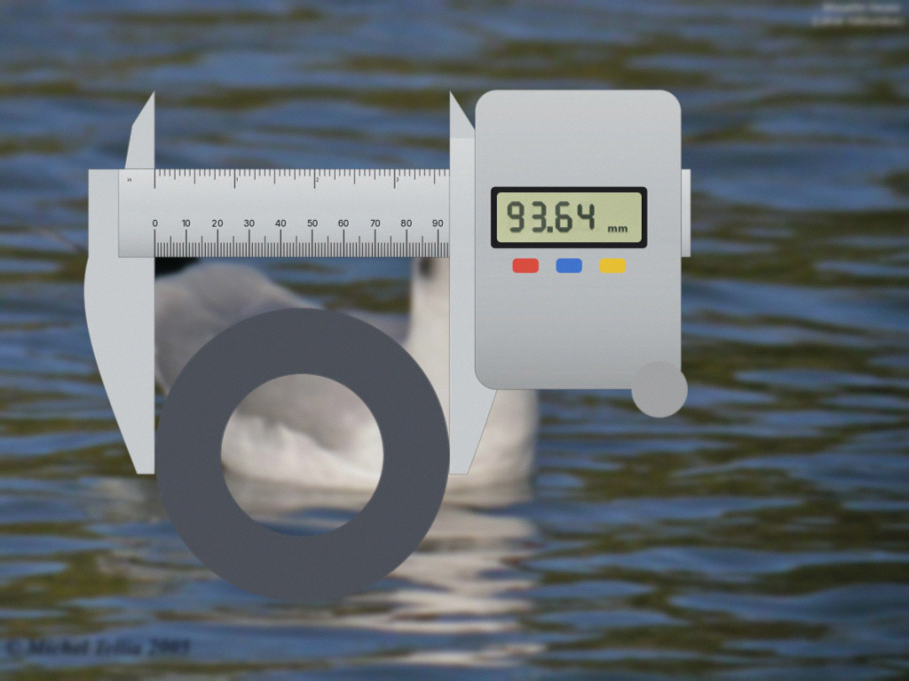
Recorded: 93.64 mm
